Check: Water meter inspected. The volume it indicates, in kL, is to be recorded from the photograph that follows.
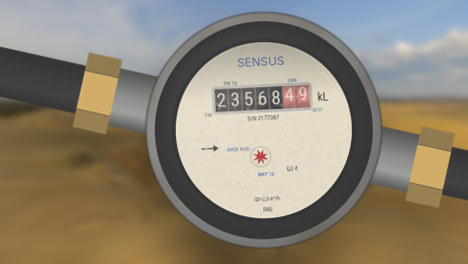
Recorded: 23568.49 kL
